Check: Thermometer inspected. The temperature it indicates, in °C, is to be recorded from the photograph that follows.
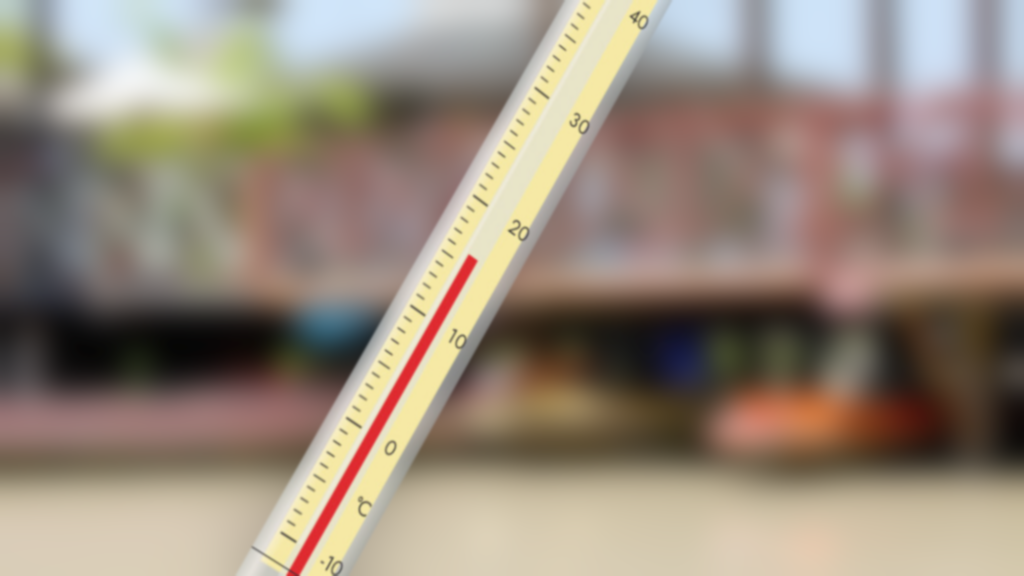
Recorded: 16 °C
